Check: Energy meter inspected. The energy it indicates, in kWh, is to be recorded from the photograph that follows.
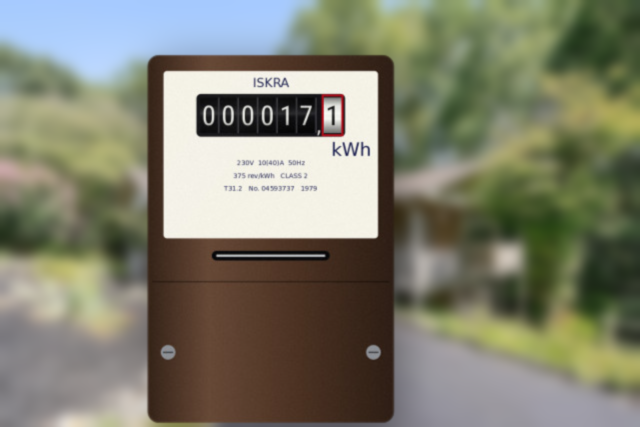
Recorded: 17.1 kWh
